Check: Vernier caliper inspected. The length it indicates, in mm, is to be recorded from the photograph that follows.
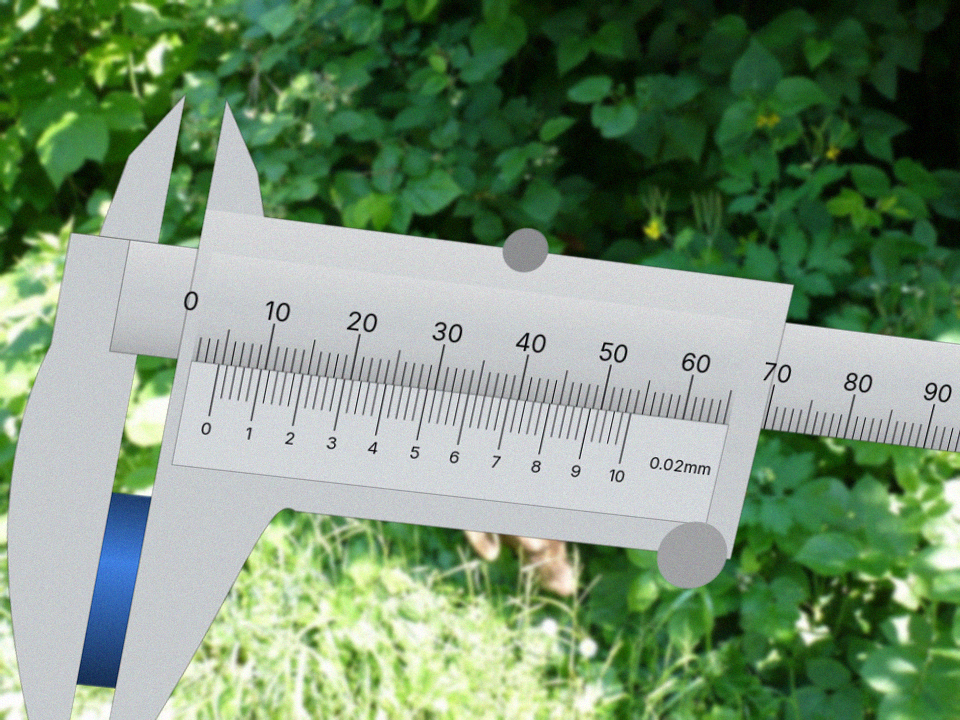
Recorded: 4.6 mm
